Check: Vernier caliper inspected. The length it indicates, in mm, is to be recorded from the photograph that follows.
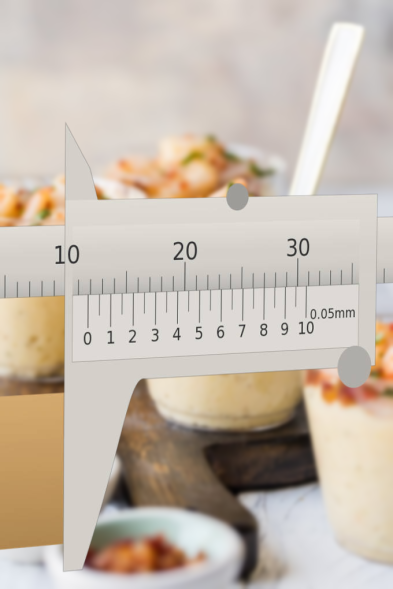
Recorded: 11.8 mm
